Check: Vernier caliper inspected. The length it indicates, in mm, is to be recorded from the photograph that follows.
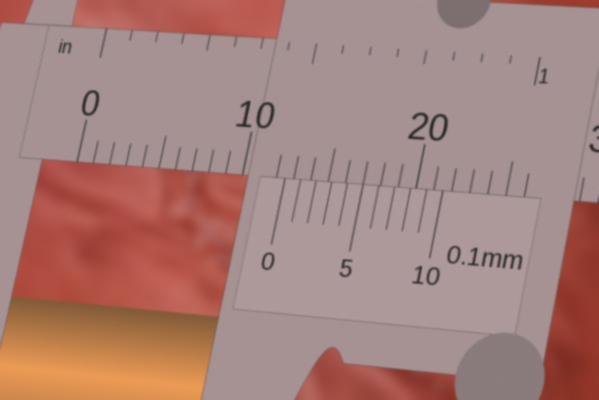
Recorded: 12.5 mm
